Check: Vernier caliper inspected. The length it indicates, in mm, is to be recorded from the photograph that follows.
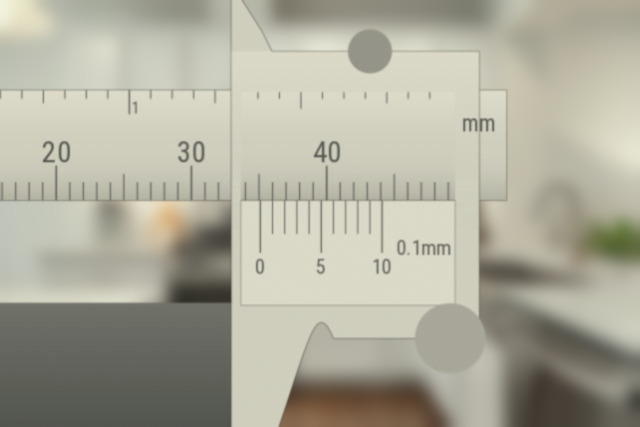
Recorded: 35.1 mm
